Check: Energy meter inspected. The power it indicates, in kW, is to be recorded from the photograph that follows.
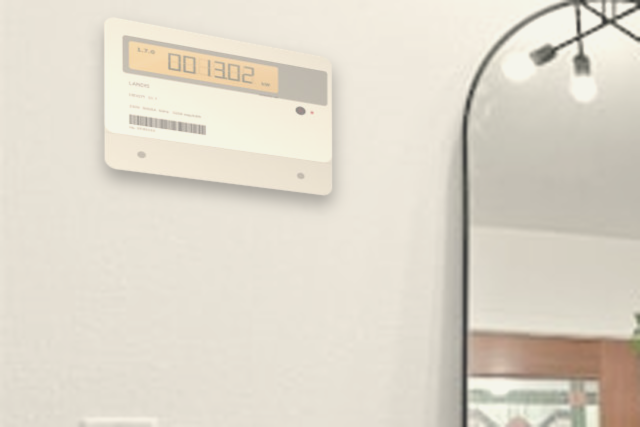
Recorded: 13.02 kW
